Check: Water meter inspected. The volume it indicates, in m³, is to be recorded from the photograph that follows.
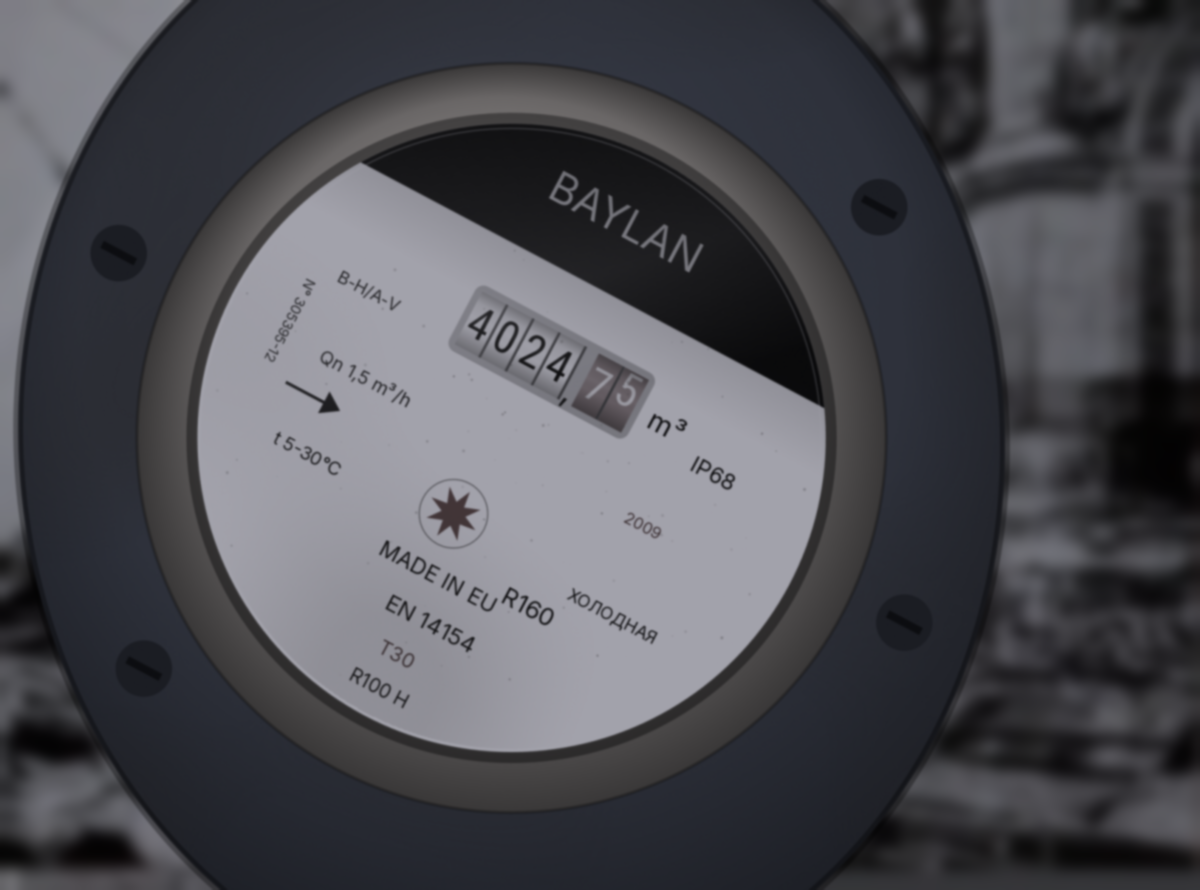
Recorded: 4024.75 m³
